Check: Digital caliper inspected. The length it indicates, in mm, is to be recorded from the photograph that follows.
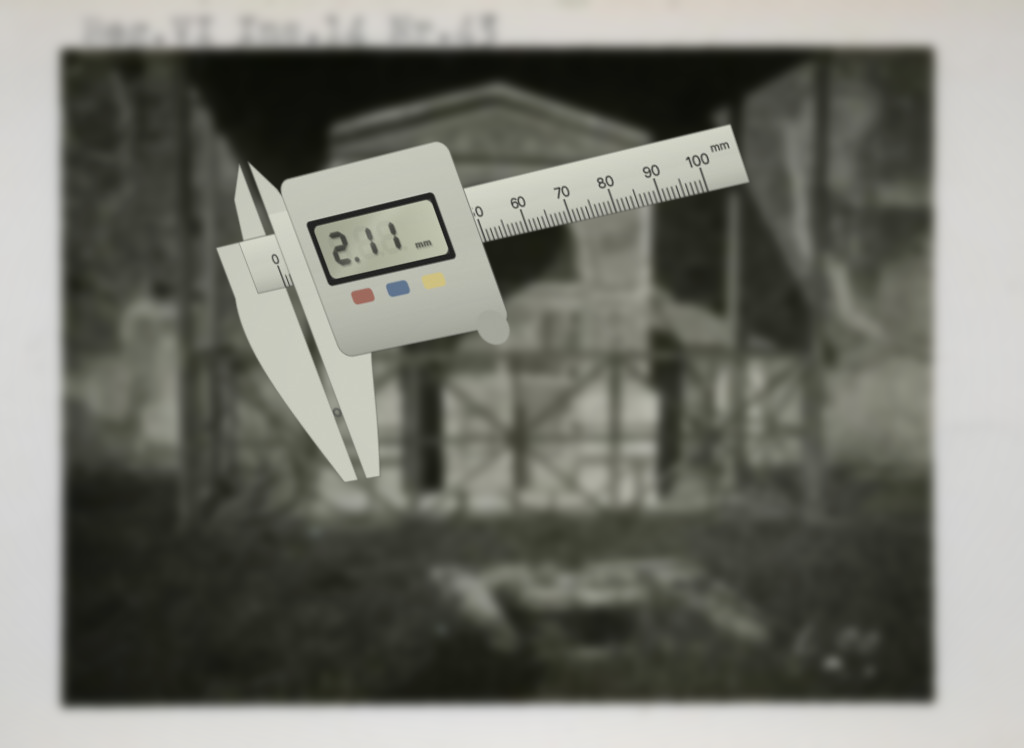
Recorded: 2.11 mm
